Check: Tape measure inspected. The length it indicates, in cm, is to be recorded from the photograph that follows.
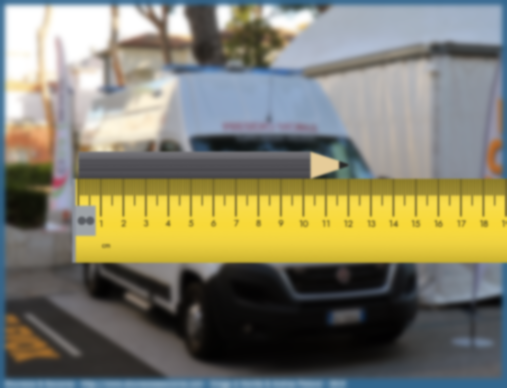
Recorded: 12 cm
